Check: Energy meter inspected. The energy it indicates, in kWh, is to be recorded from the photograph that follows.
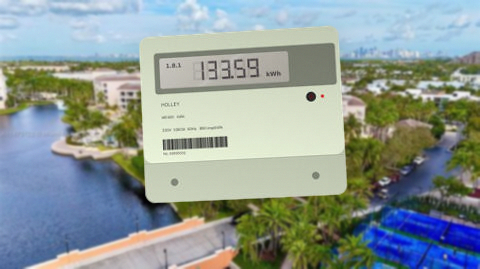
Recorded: 133.59 kWh
